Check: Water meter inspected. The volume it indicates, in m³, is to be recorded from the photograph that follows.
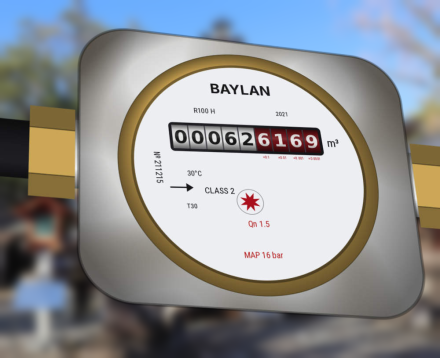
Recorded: 62.6169 m³
